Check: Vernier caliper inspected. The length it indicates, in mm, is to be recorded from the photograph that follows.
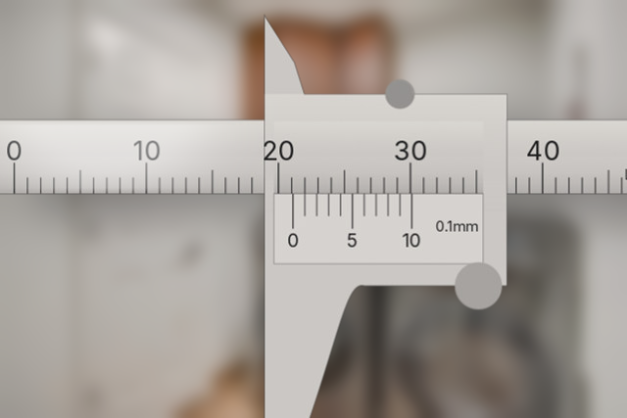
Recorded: 21.1 mm
